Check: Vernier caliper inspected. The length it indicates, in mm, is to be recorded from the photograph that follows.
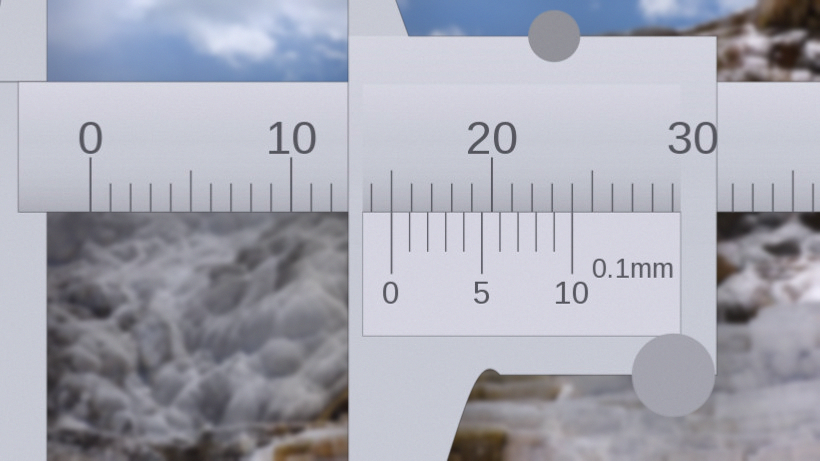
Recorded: 15.0 mm
